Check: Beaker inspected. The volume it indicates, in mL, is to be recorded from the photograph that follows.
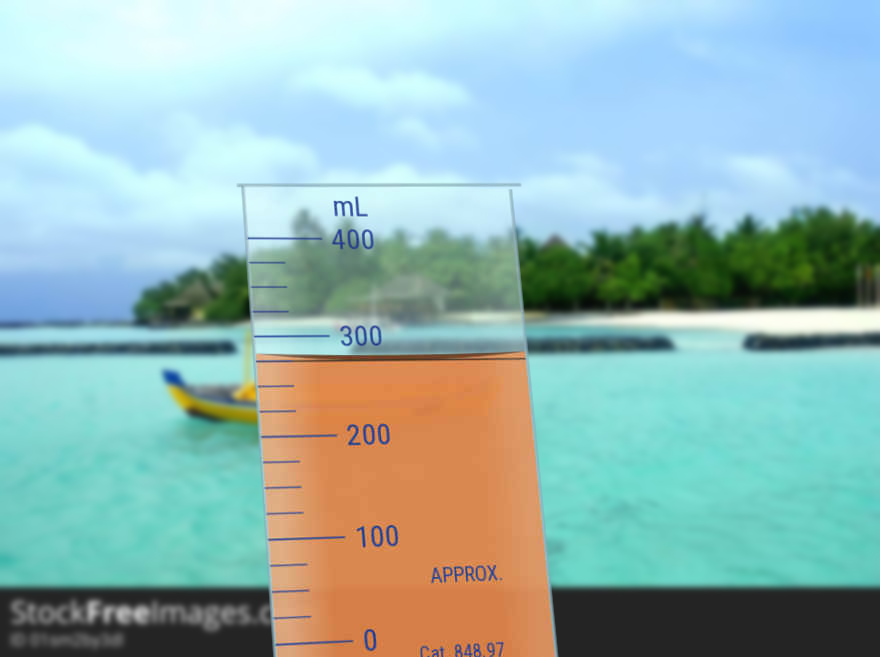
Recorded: 275 mL
